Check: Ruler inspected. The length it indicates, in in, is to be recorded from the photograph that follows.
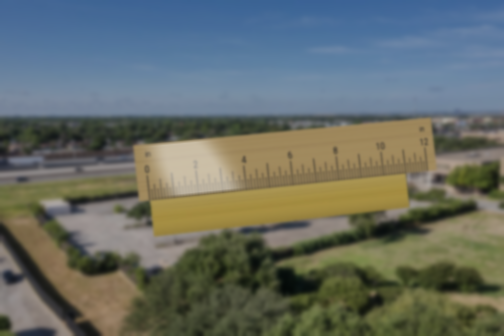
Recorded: 11 in
